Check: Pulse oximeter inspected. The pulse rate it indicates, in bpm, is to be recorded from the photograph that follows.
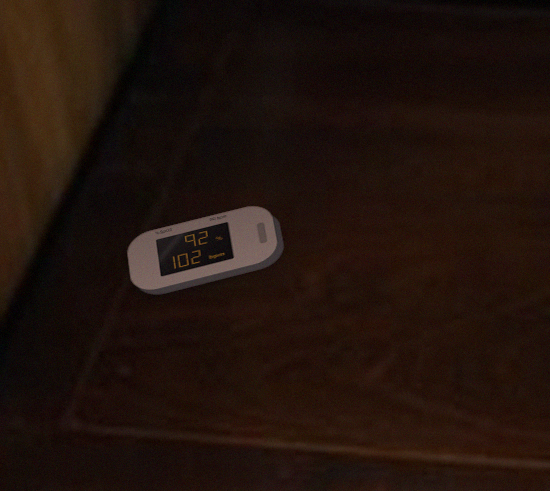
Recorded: 102 bpm
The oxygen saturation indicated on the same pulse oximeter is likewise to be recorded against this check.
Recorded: 92 %
